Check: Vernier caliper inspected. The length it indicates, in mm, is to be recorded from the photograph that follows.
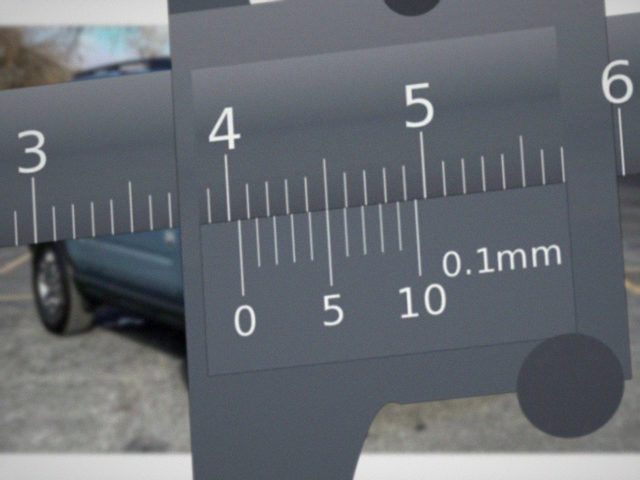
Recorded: 40.5 mm
